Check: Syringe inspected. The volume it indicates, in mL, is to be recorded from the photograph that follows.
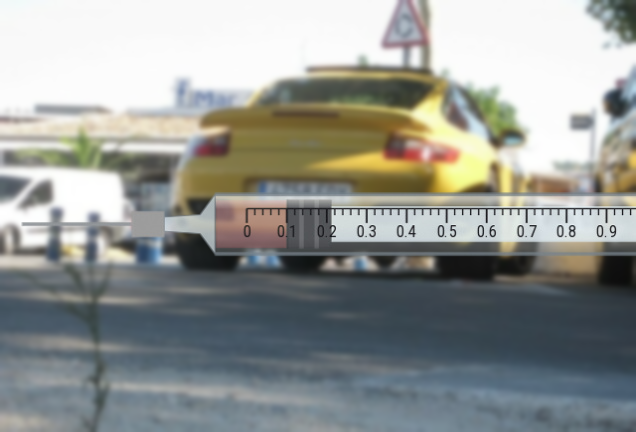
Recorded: 0.1 mL
